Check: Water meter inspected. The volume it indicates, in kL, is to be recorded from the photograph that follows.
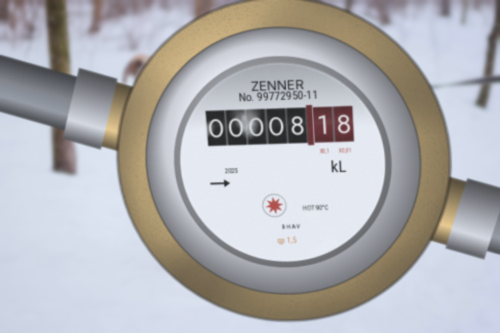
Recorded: 8.18 kL
